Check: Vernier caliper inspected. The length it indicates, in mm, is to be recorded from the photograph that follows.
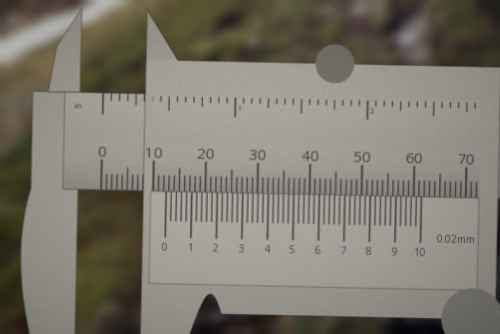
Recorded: 12.5 mm
